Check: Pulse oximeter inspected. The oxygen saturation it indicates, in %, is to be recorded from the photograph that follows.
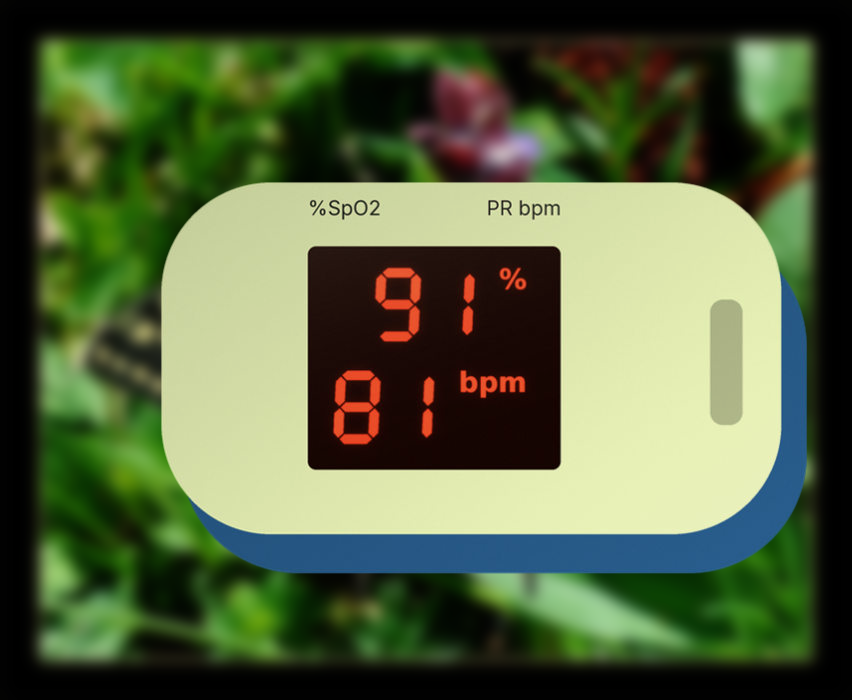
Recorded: 91 %
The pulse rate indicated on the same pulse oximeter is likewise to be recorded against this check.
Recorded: 81 bpm
